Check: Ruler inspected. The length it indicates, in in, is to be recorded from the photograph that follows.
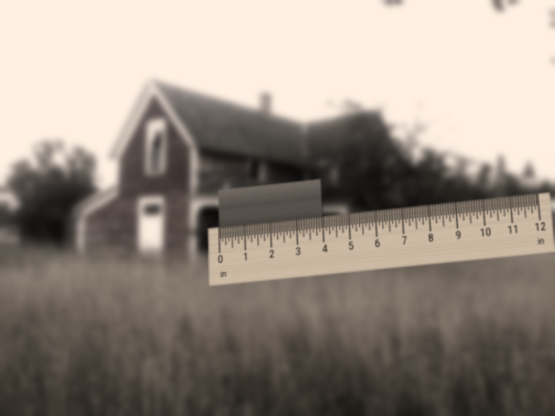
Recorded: 4 in
